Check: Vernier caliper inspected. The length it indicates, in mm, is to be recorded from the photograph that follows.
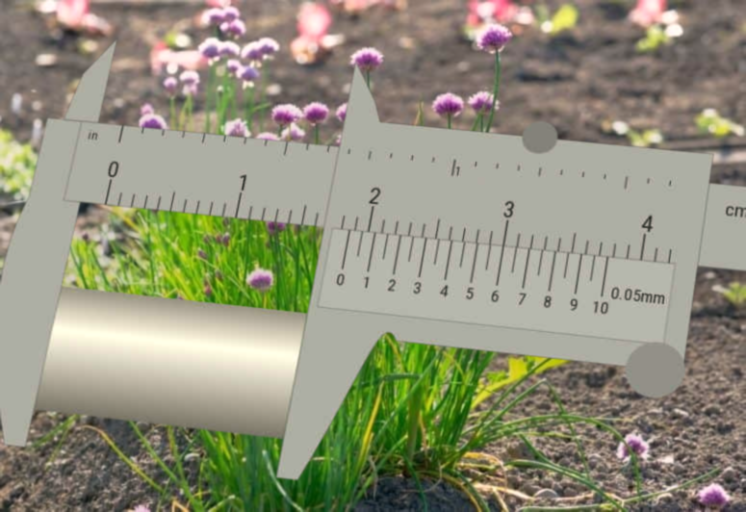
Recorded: 18.6 mm
